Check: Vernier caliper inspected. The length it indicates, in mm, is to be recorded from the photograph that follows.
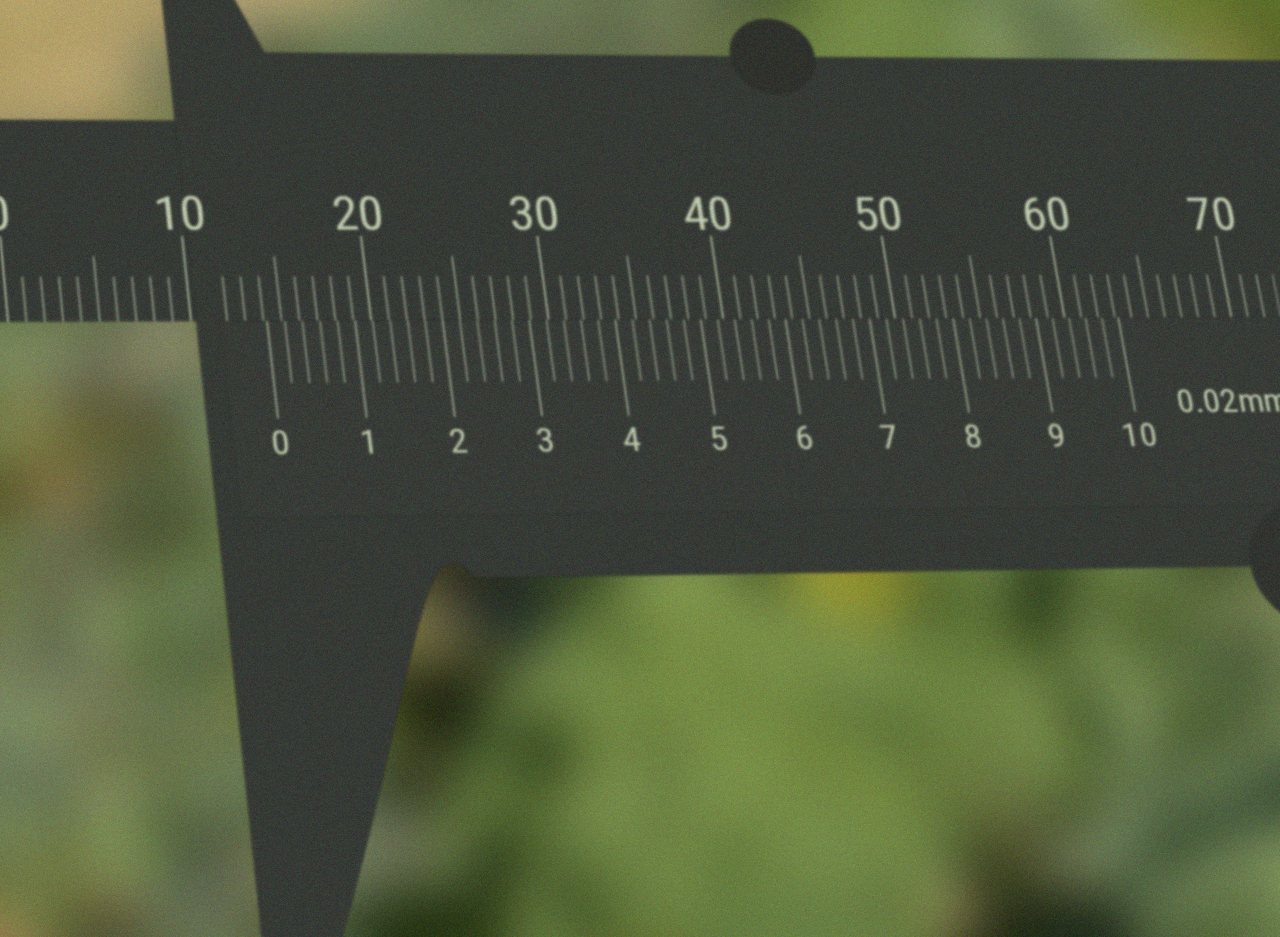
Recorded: 14.2 mm
